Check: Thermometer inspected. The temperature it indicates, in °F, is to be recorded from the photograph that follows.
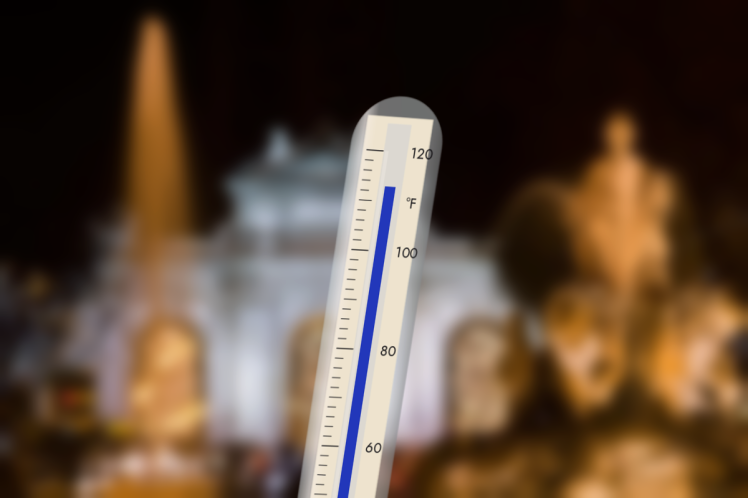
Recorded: 113 °F
